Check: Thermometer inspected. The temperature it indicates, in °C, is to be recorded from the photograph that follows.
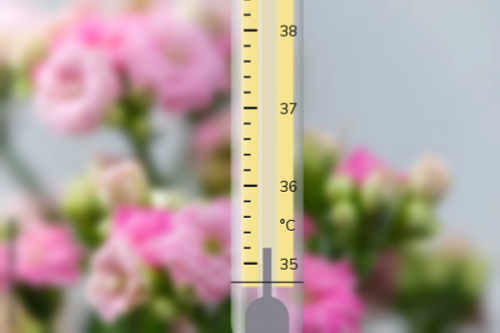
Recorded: 35.2 °C
